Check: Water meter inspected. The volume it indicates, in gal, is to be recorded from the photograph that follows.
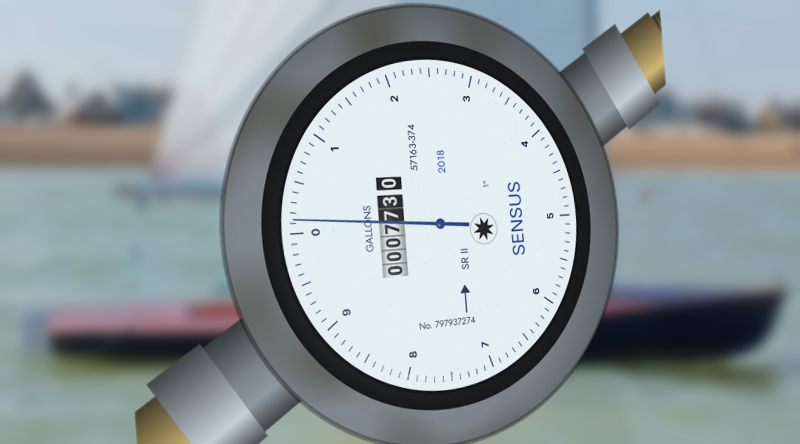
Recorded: 7730.1 gal
